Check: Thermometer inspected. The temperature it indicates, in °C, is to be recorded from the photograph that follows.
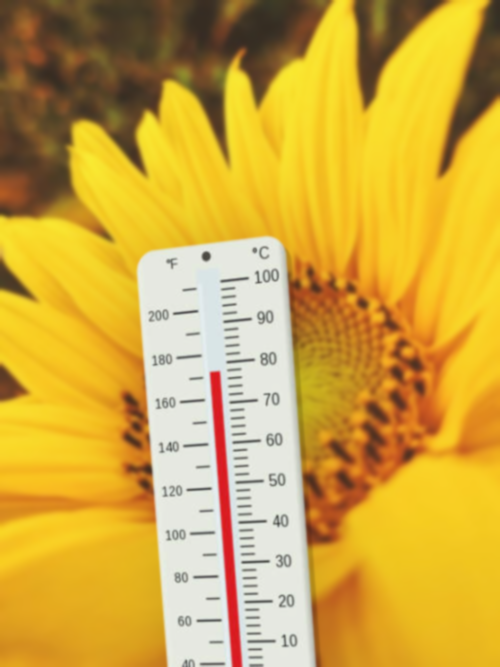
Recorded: 78 °C
